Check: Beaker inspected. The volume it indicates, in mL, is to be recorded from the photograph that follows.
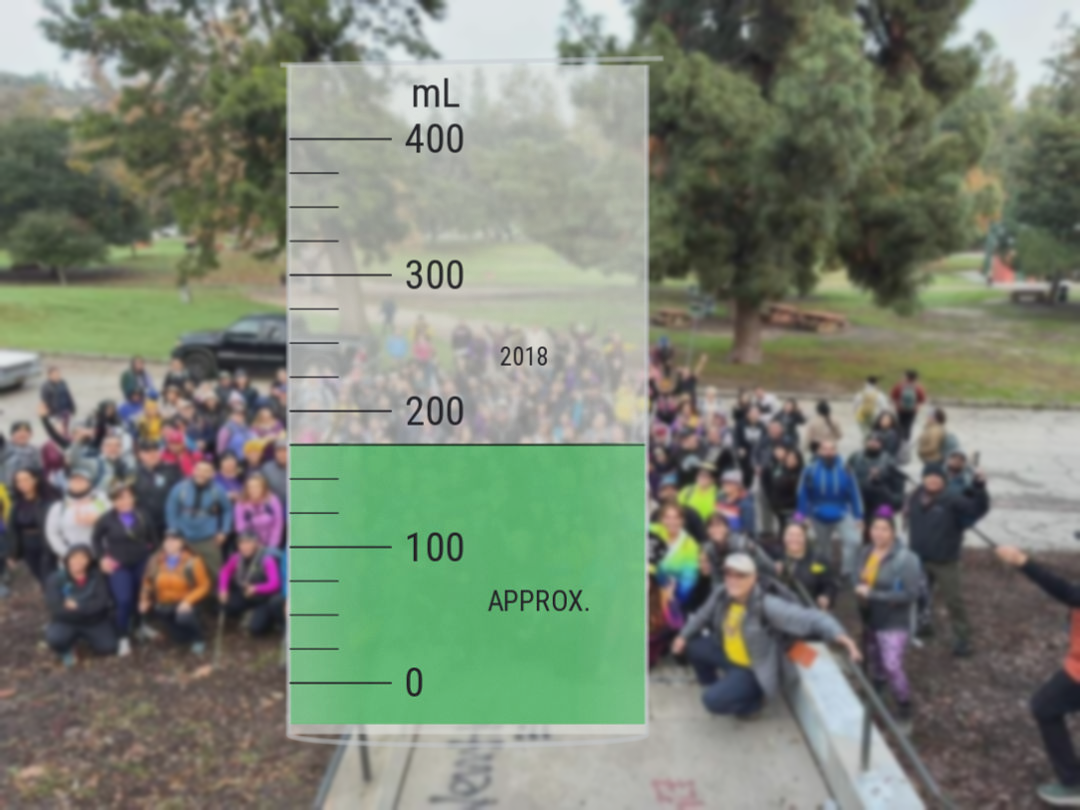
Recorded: 175 mL
